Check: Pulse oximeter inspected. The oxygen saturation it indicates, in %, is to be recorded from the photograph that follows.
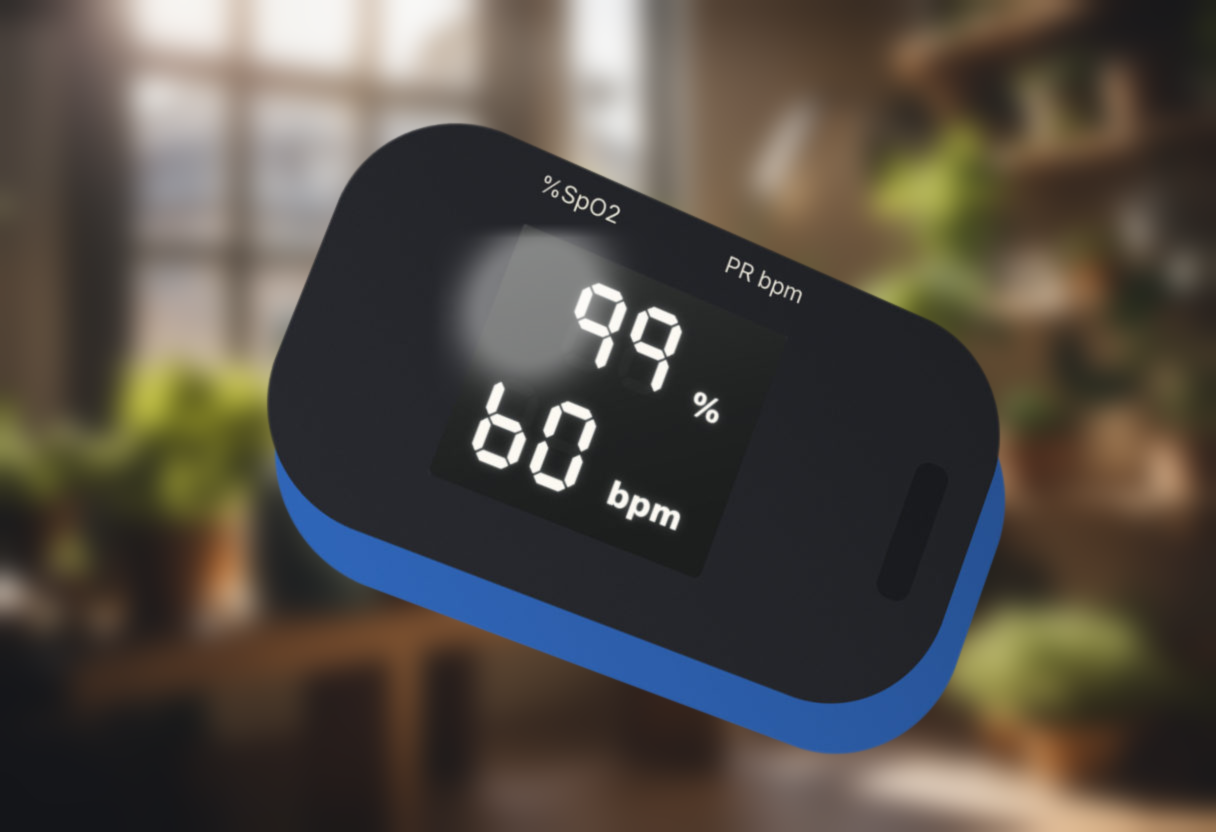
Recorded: 99 %
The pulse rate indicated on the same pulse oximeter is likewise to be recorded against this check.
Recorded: 60 bpm
